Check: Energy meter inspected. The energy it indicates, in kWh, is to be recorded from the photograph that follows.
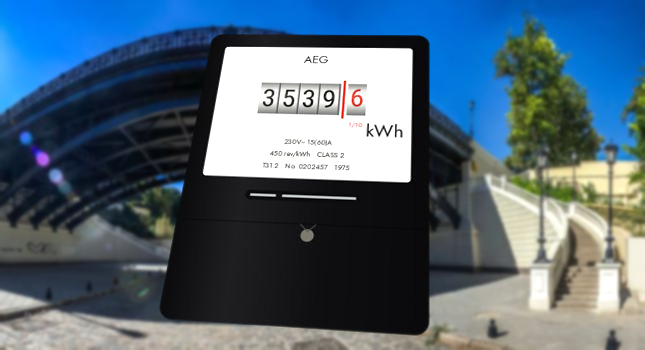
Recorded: 3539.6 kWh
